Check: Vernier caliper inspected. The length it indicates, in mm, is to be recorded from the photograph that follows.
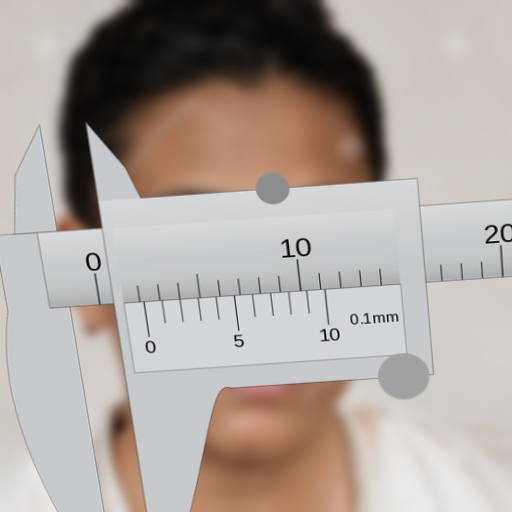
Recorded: 2.2 mm
